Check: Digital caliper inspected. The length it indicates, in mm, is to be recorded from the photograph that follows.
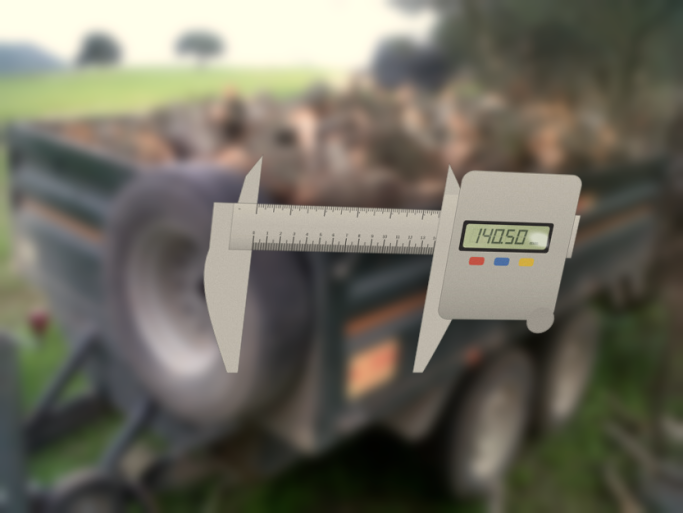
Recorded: 140.50 mm
